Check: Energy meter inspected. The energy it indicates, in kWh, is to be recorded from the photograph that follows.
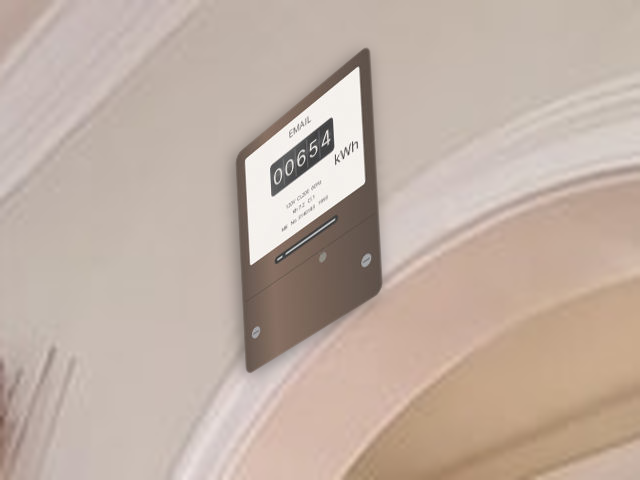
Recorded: 654 kWh
